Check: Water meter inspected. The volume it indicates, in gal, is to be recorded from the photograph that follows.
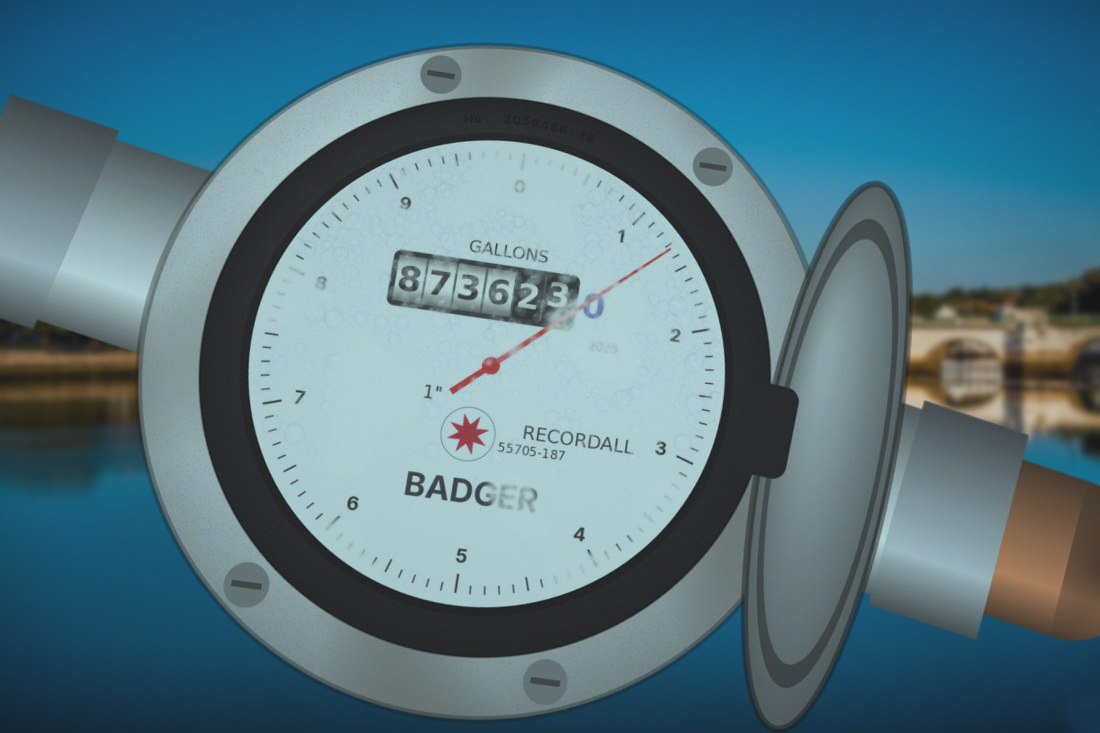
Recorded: 8736231.3 gal
